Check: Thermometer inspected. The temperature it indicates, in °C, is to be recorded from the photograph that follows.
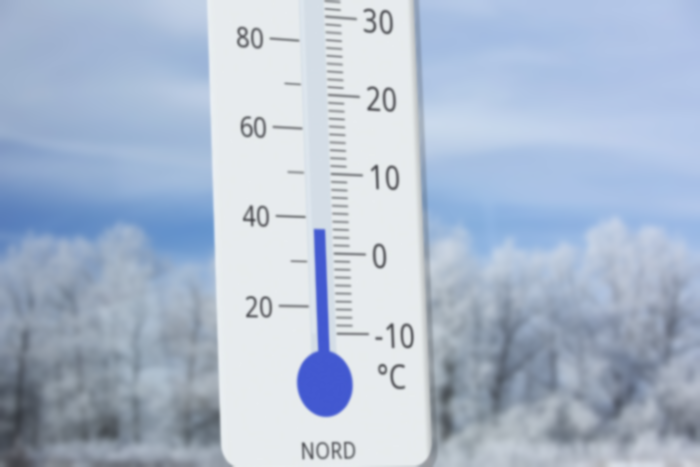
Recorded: 3 °C
